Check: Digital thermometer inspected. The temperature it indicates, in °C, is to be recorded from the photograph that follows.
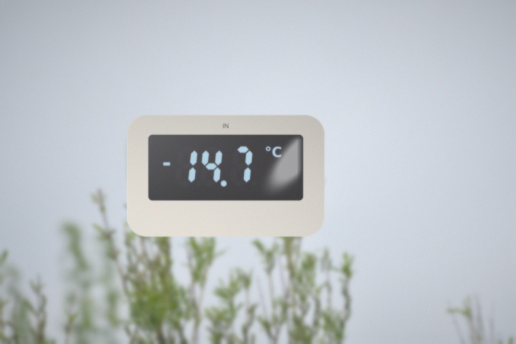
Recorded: -14.7 °C
